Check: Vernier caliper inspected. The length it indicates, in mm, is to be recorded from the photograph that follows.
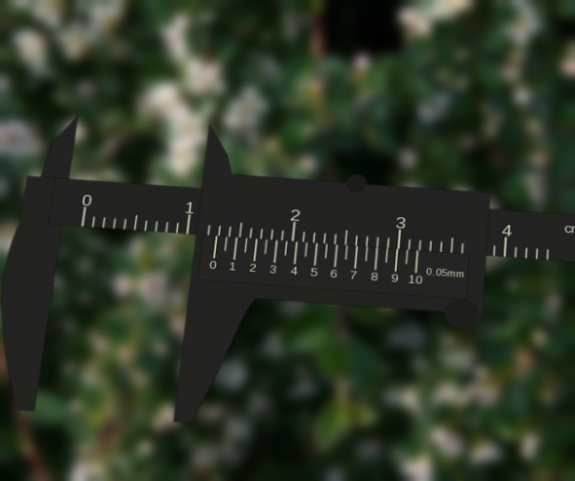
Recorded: 12.8 mm
